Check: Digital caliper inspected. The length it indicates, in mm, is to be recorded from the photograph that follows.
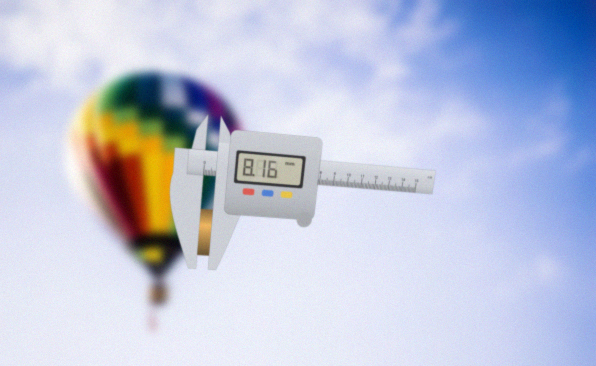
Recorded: 8.16 mm
